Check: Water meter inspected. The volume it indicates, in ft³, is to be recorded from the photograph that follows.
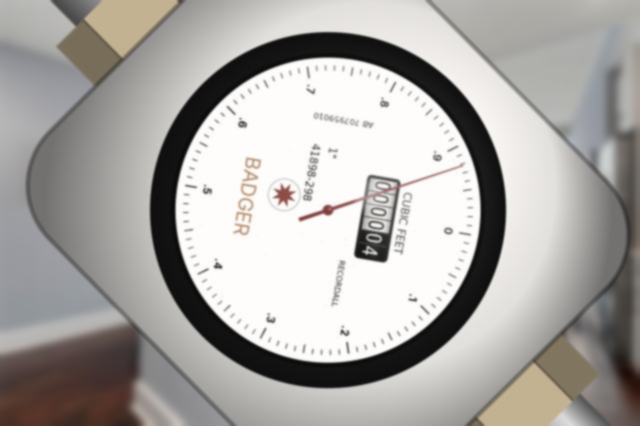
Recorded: 3.92 ft³
